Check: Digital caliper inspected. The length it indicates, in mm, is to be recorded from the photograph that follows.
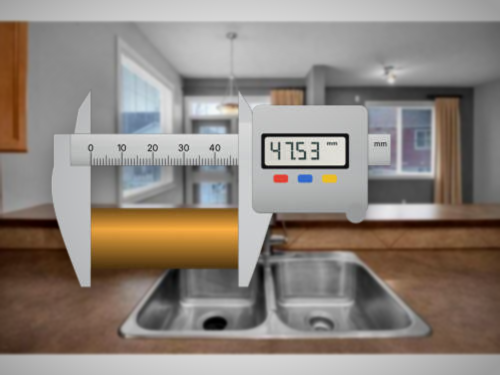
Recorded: 47.53 mm
